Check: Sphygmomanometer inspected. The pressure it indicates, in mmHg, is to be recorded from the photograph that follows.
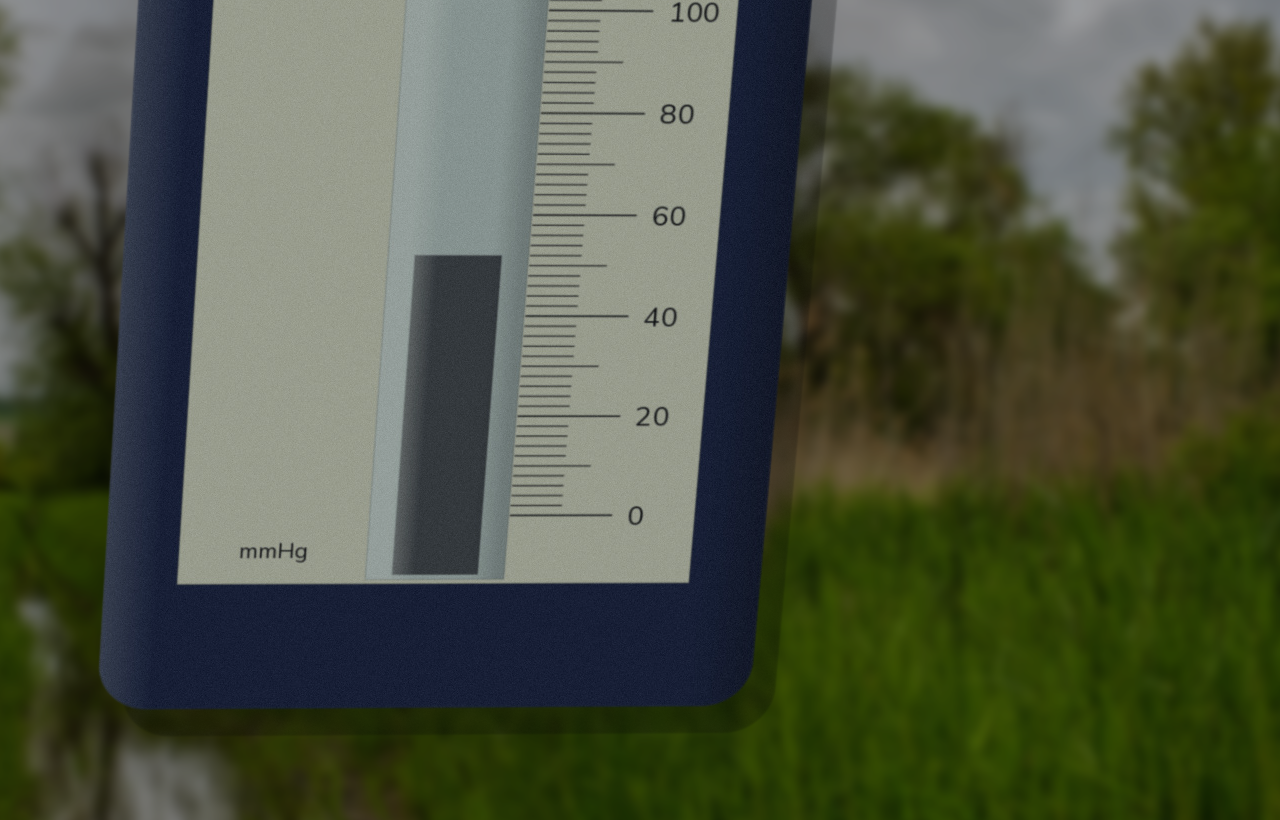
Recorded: 52 mmHg
